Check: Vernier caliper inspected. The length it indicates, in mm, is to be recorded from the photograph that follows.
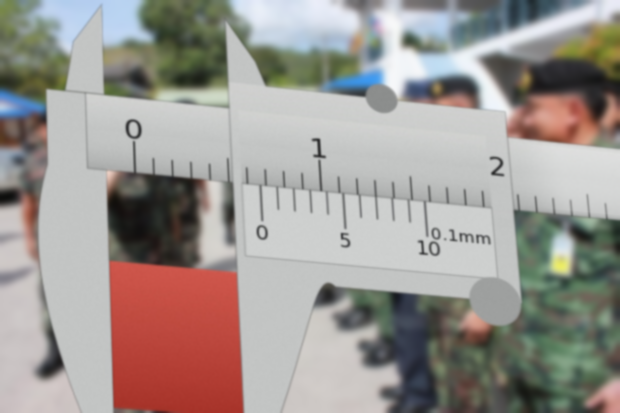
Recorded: 6.7 mm
